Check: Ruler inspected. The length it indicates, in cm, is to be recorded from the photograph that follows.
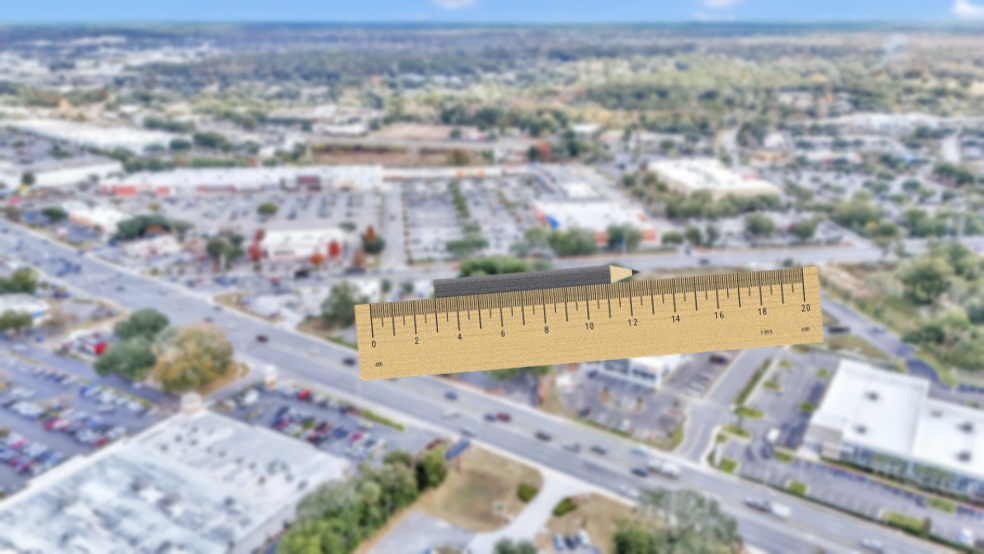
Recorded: 9.5 cm
